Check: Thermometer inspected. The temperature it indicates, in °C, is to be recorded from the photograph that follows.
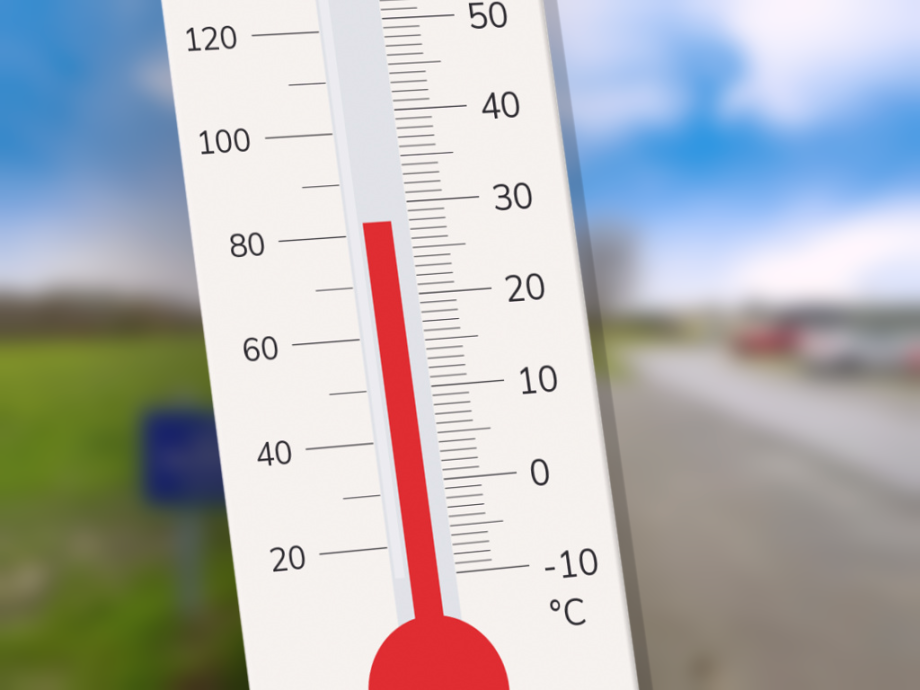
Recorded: 28 °C
